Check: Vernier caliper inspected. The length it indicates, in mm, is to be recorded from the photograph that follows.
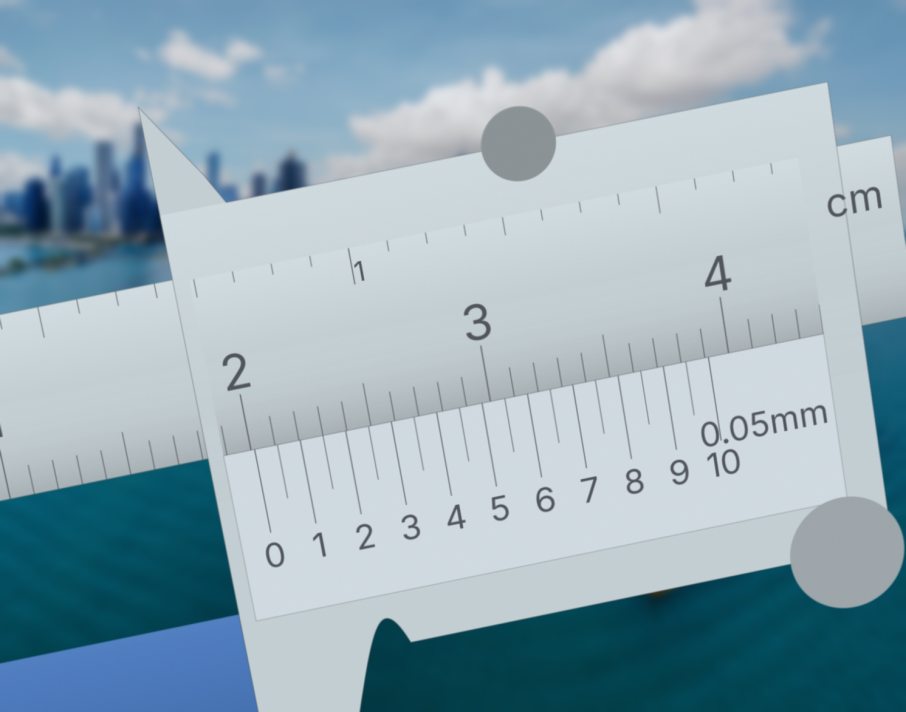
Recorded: 20.15 mm
